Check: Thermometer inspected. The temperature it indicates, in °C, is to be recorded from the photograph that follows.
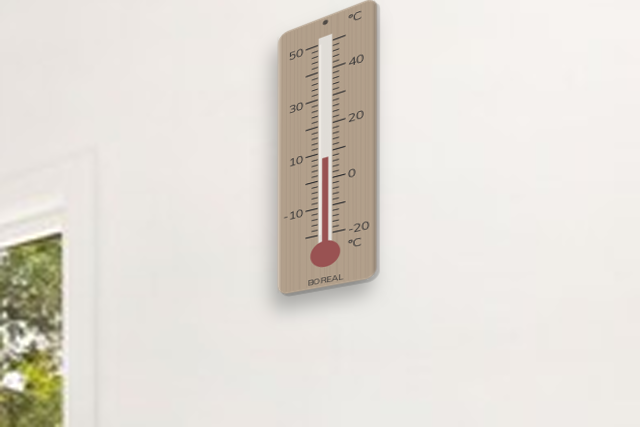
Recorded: 8 °C
